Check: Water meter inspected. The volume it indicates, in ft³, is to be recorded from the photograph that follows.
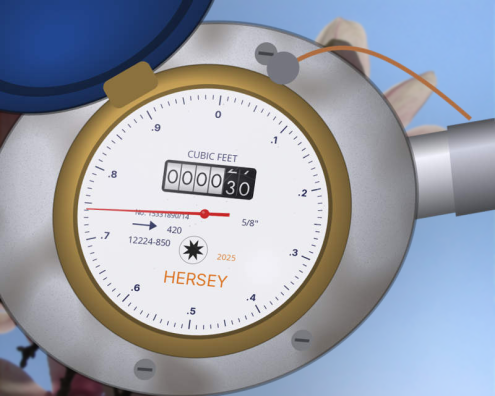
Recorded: 29.74 ft³
